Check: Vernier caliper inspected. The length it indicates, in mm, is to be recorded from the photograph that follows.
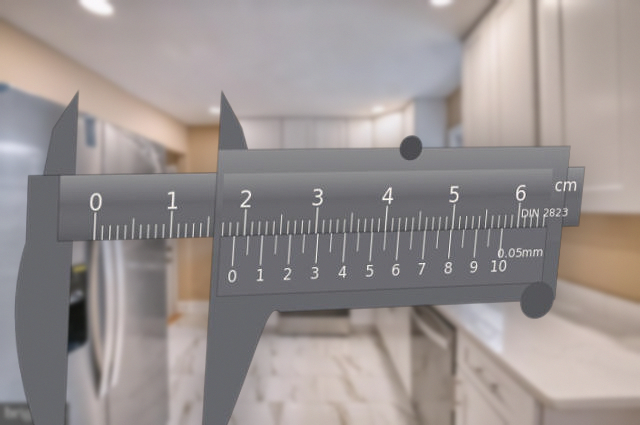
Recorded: 18.6 mm
